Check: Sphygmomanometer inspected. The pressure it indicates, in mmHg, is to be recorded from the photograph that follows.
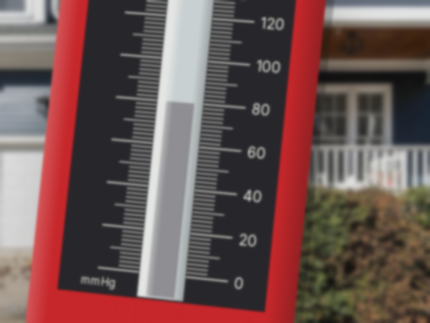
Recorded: 80 mmHg
